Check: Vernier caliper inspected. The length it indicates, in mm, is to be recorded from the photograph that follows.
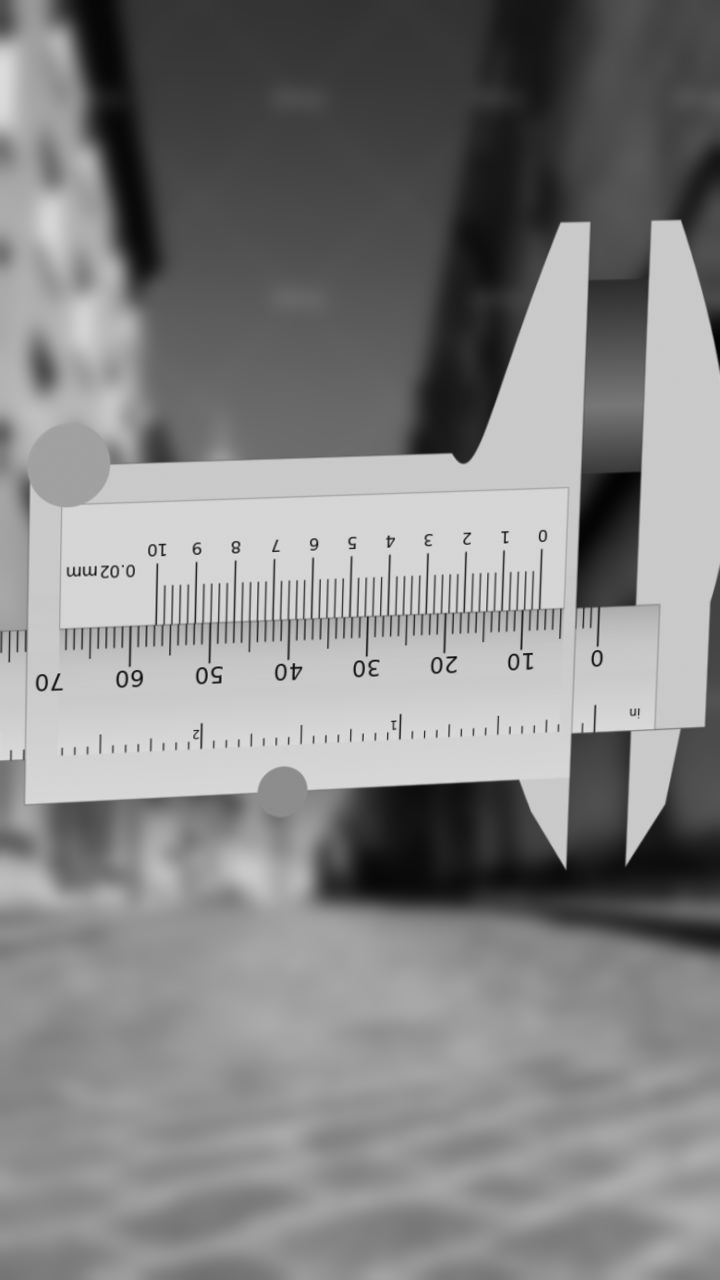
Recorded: 7.8 mm
